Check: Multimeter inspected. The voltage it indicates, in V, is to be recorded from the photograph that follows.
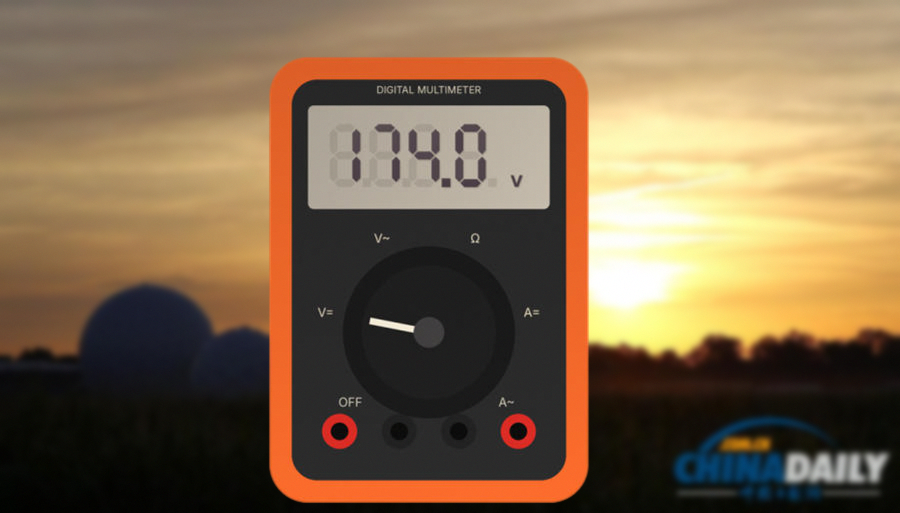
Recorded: 174.0 V
